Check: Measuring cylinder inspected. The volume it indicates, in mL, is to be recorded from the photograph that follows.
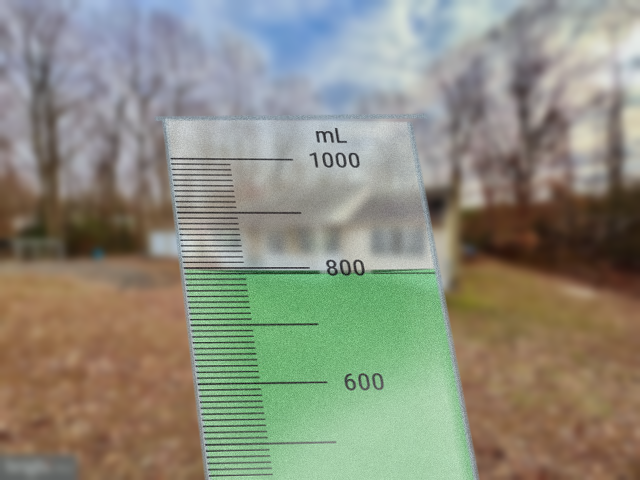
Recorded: 790 mL
